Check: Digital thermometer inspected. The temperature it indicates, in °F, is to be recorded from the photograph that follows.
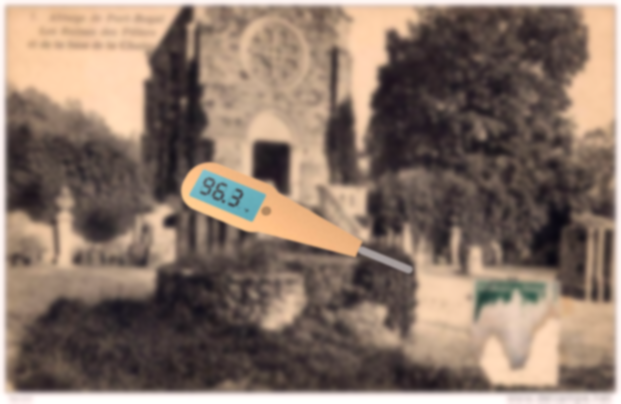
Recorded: 96.3 °F
